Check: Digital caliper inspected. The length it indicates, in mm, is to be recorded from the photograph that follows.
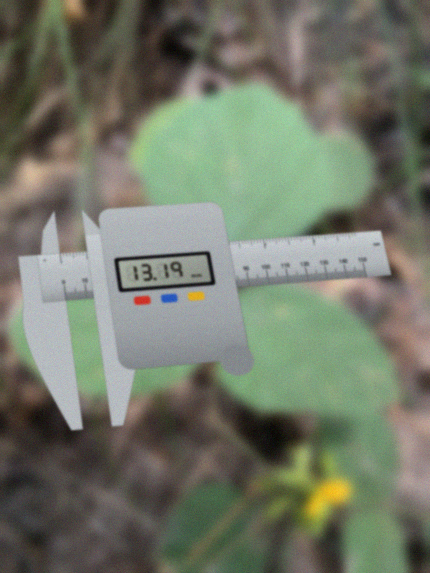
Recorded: 13.19 mm
